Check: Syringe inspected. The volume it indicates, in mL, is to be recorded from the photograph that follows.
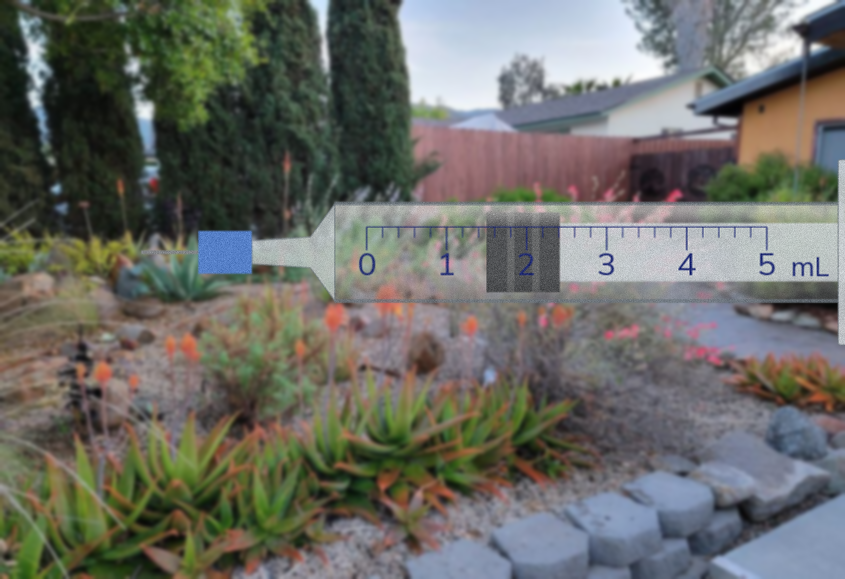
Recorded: 1.5 mL
